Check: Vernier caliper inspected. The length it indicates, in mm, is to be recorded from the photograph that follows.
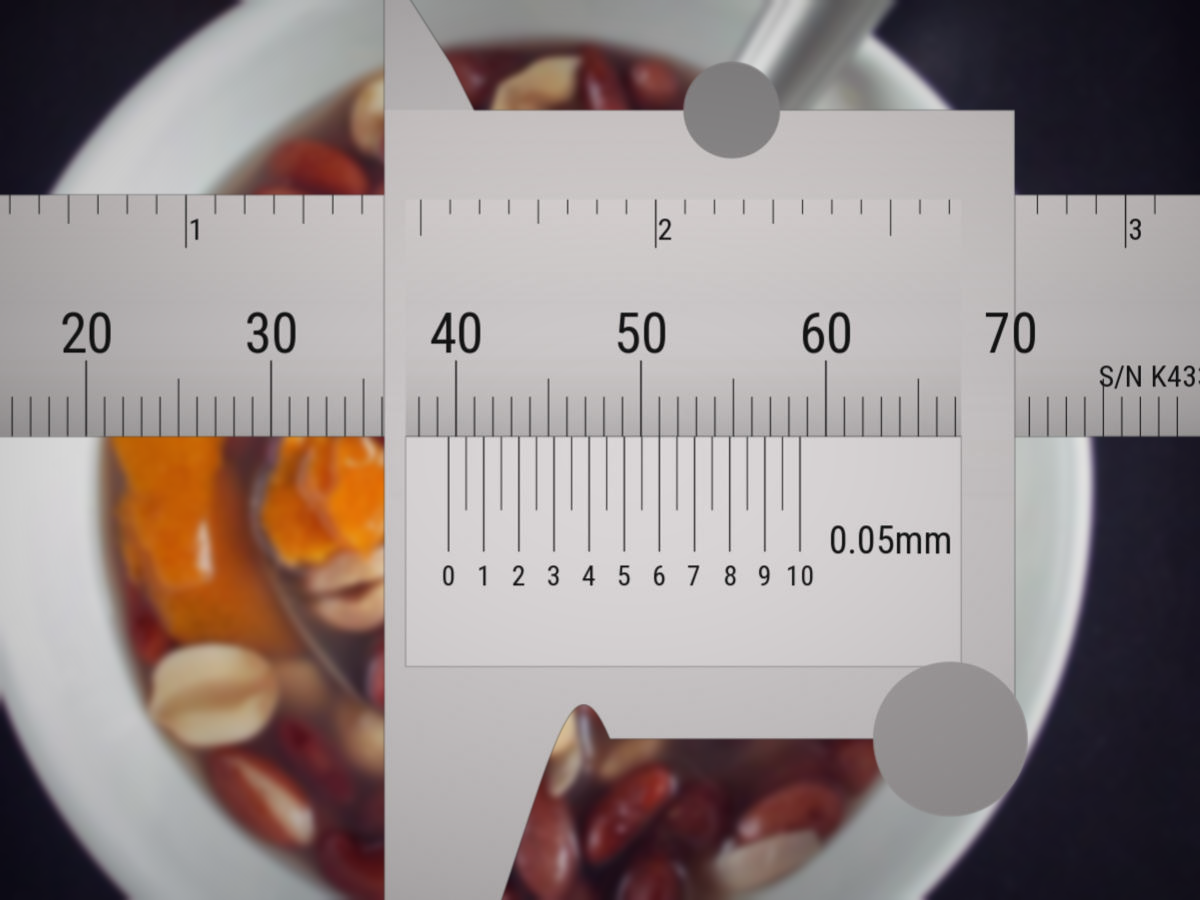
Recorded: 39.6 mm
